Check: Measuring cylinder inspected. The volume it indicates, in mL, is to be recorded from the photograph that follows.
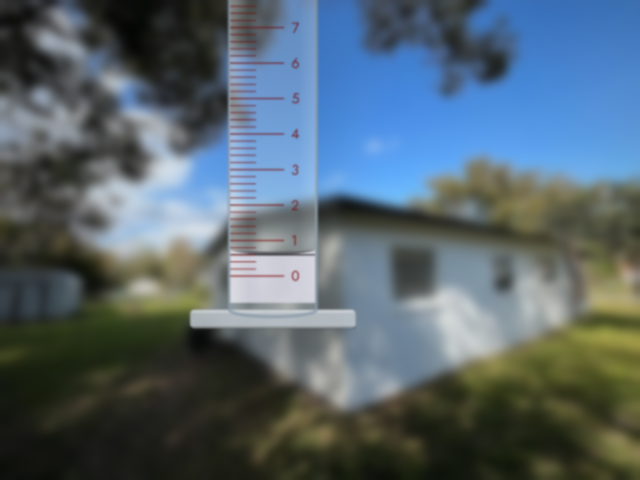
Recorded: 0.6 mL
